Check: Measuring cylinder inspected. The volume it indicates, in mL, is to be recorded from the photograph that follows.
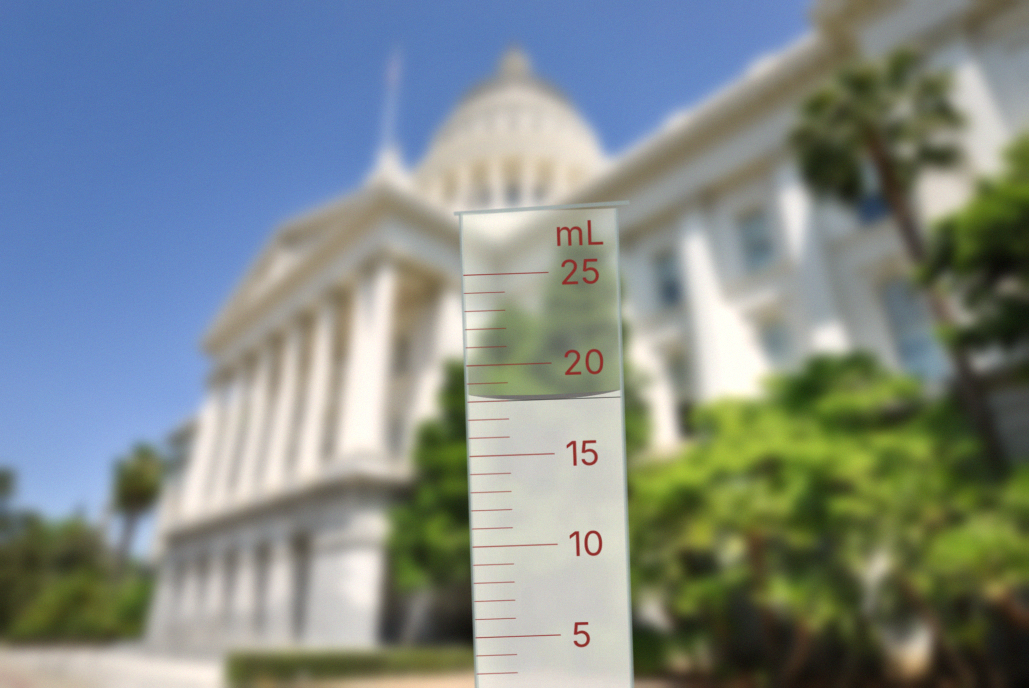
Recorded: 18 mL
